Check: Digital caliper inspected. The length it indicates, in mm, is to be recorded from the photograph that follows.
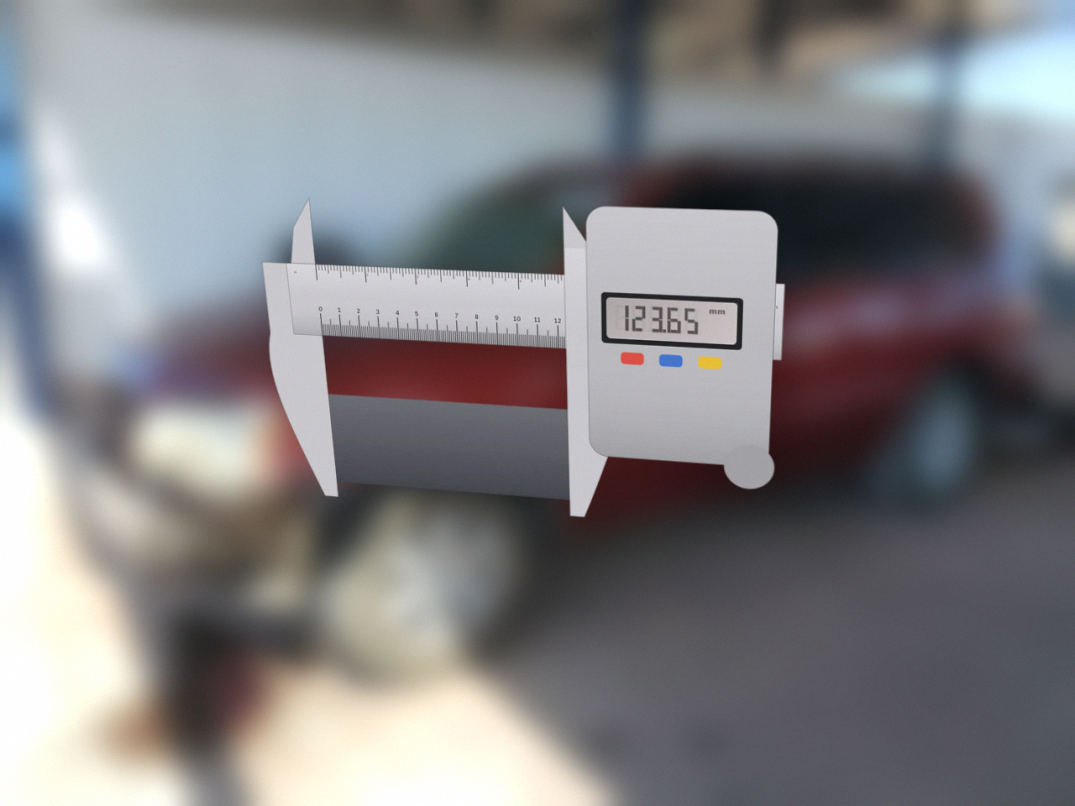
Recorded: 123.65 mm
